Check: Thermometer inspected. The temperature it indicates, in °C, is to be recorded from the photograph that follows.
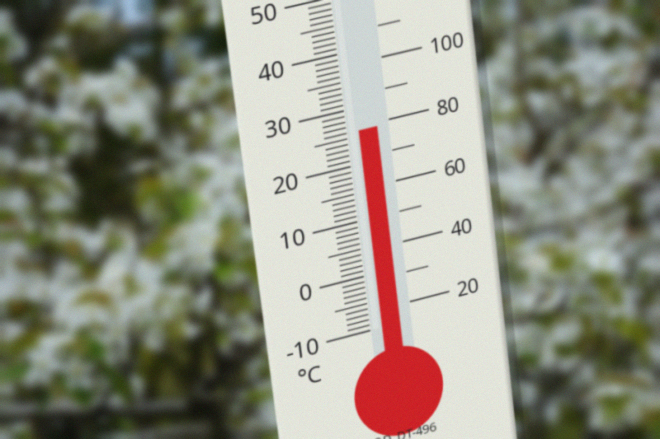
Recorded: 26 °C
